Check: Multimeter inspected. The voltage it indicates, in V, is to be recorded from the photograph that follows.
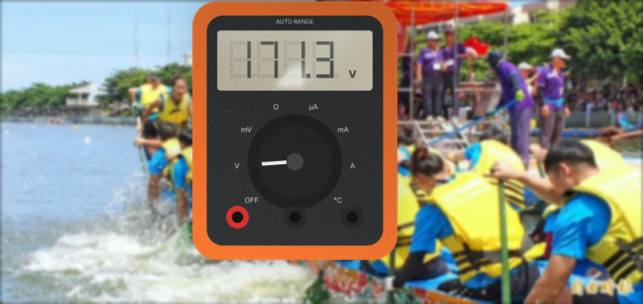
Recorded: 171.3 V
